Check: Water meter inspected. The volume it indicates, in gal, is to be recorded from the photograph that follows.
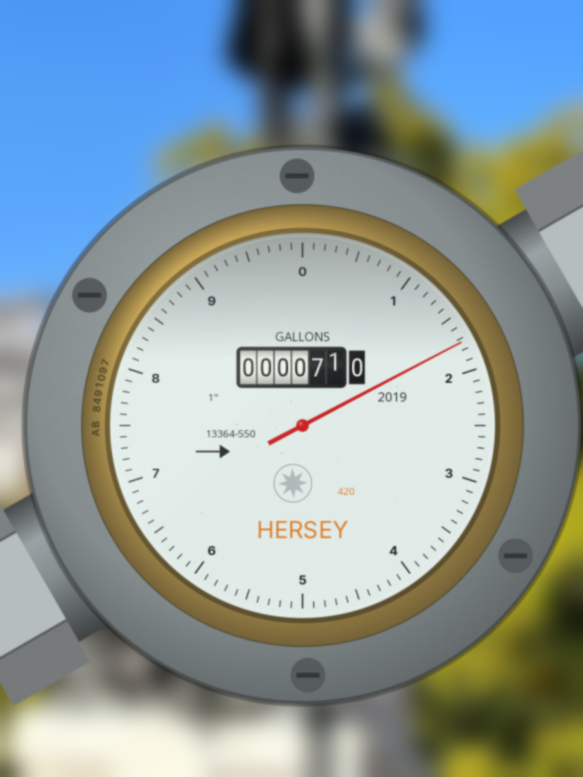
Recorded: 711.7 gal
